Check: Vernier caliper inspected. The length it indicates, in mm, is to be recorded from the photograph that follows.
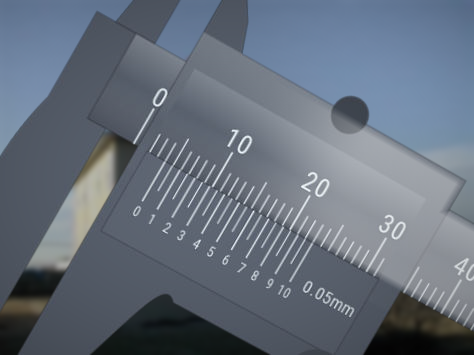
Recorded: 4.0 mm
